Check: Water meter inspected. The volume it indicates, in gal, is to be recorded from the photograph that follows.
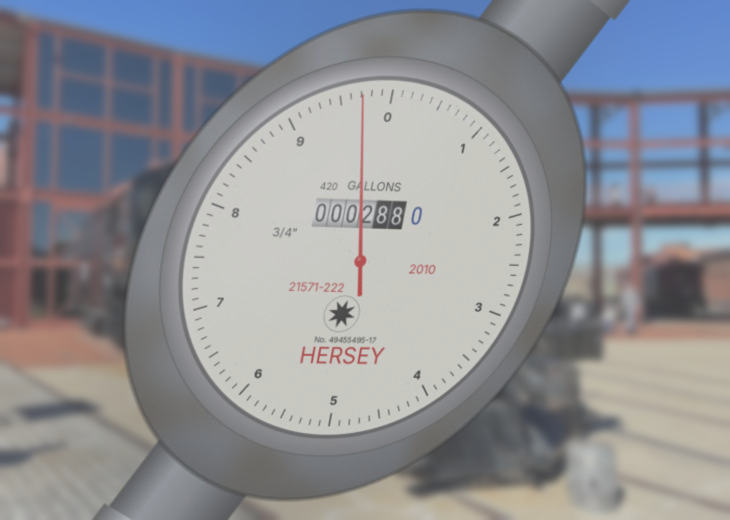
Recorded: 2879.7 gal
